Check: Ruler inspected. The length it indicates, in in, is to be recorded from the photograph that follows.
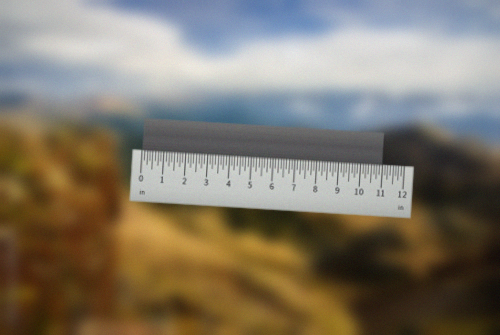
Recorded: 11 in
